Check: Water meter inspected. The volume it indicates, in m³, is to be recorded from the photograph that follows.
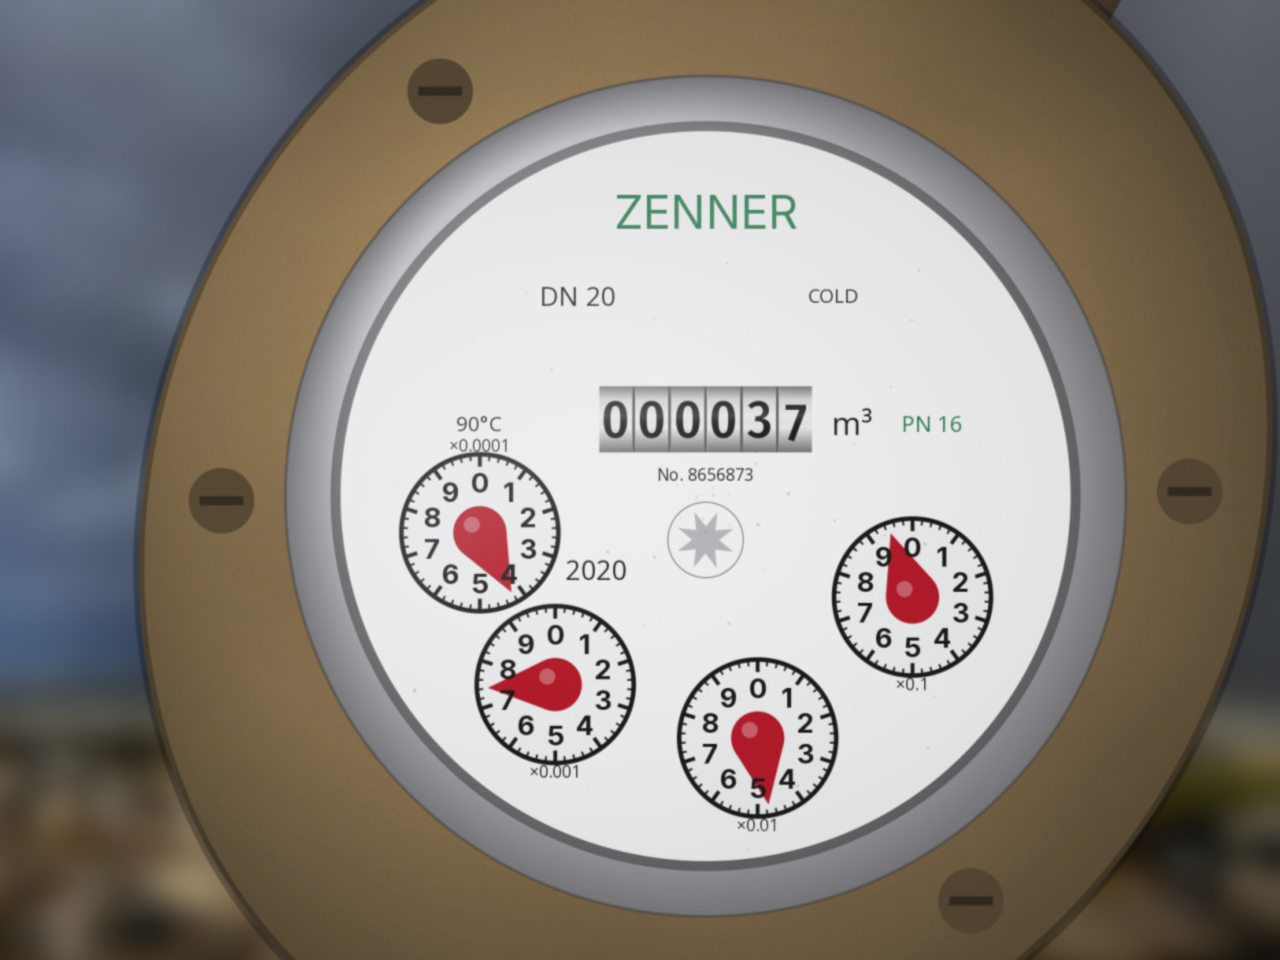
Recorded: 36.9474 m³
